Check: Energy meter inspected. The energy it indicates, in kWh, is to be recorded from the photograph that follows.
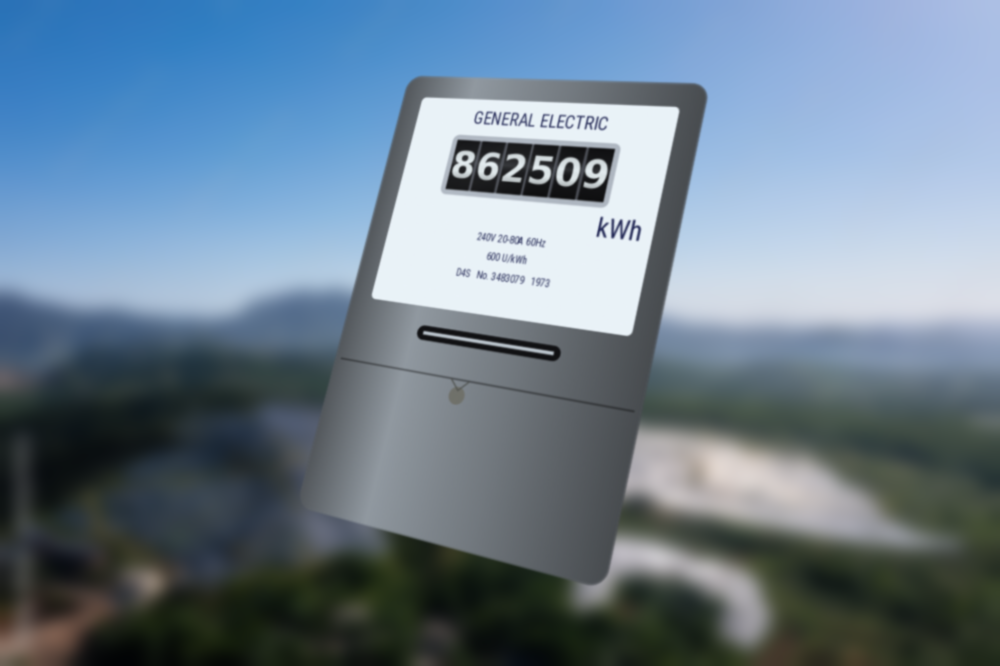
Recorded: 862509 kWh
